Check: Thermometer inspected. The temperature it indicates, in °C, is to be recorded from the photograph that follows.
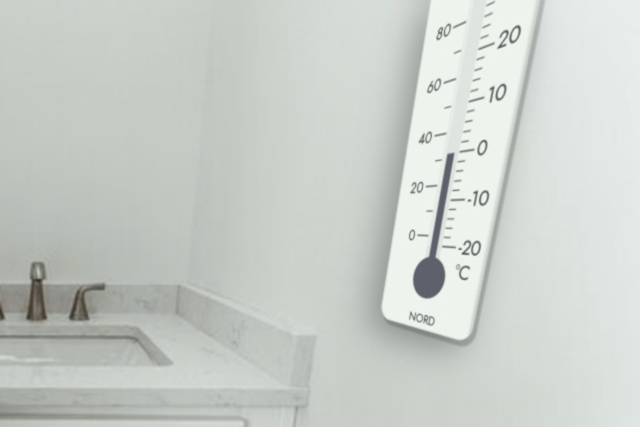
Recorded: 0 °C
